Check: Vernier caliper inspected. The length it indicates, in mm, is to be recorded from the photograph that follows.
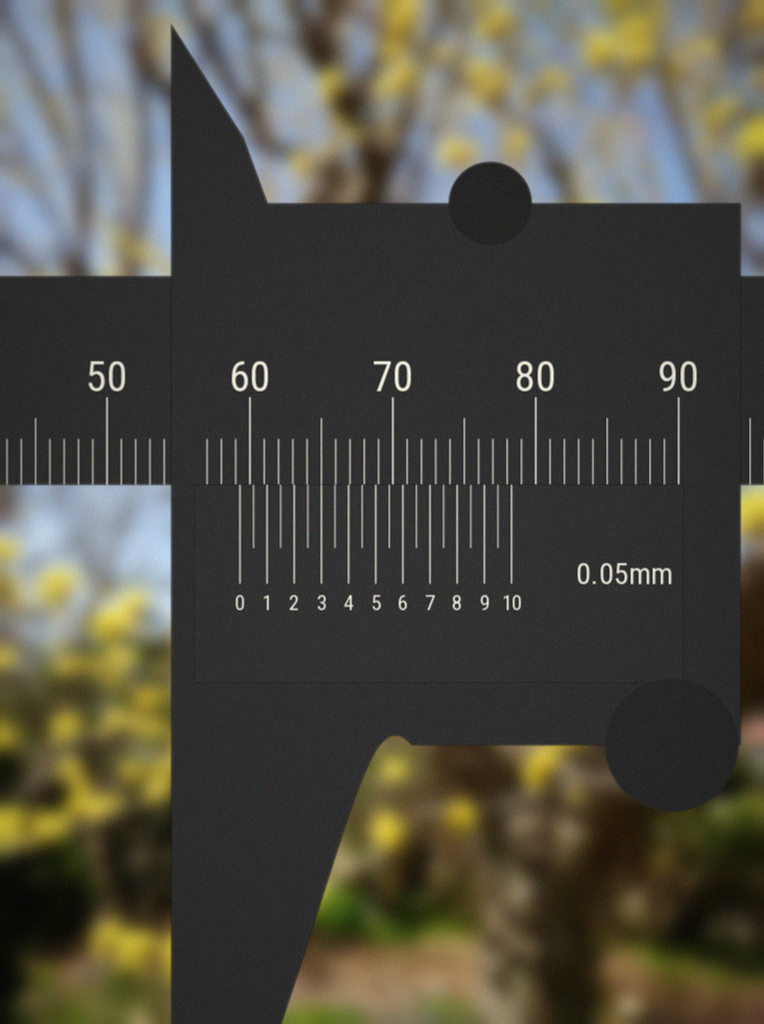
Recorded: 59.3 mm
